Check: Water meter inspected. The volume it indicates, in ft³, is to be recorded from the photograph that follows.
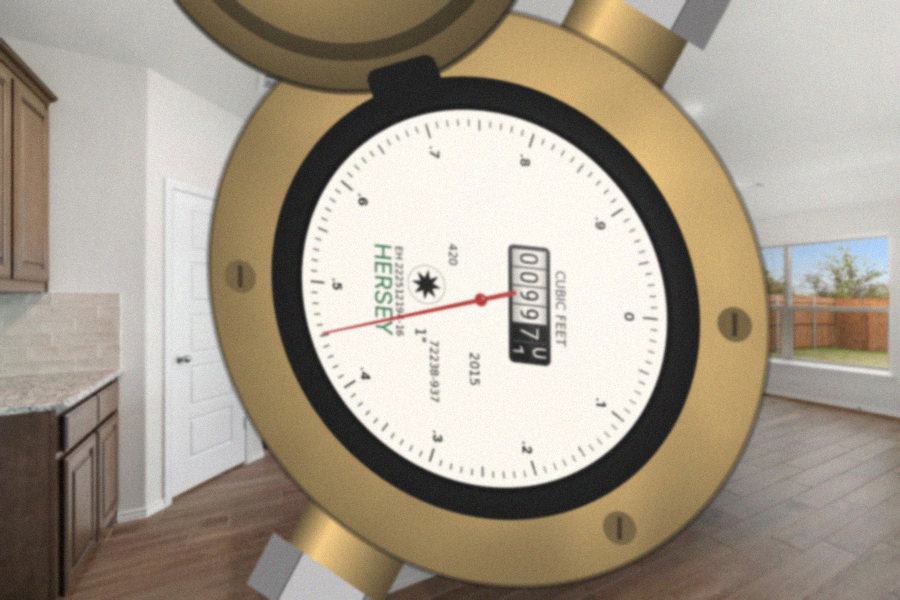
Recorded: 9970.45 ft³
